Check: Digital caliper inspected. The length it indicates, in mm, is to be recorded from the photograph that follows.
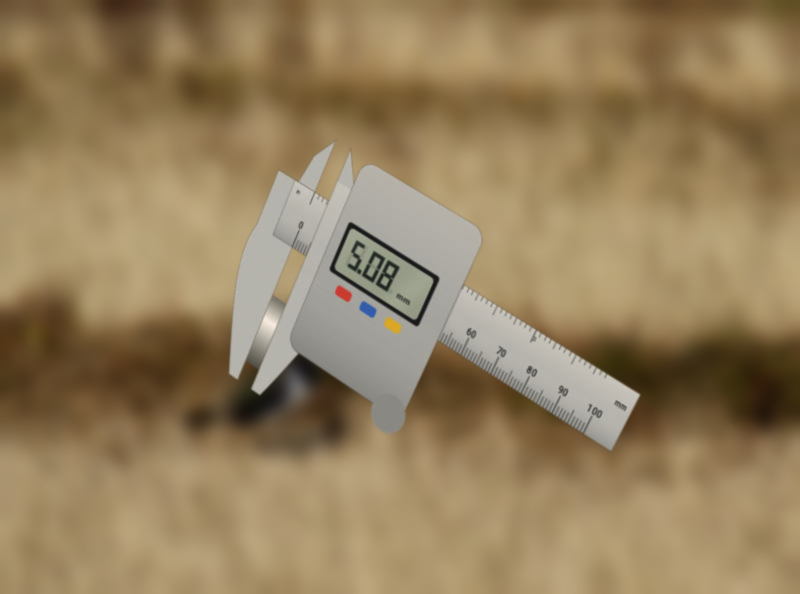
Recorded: 5.08 mm
